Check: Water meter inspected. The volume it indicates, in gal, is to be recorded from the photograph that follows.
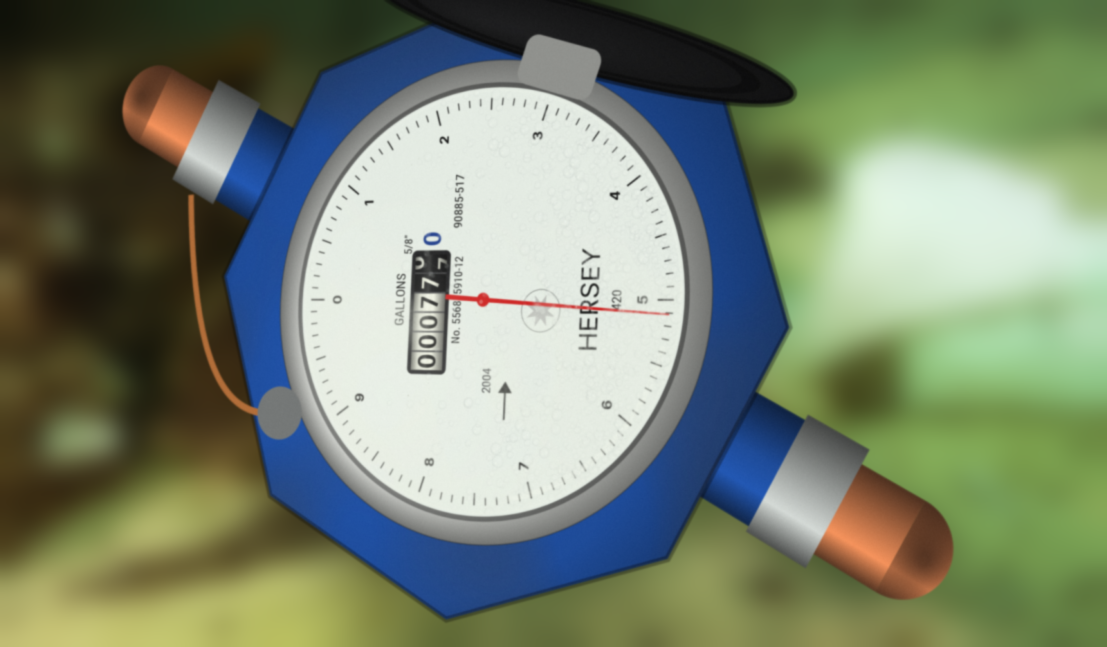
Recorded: 7765.1 gal
